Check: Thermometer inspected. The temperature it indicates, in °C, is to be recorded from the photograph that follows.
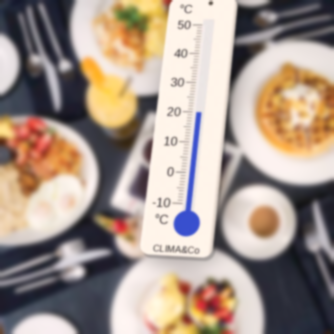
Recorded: 20 °C
